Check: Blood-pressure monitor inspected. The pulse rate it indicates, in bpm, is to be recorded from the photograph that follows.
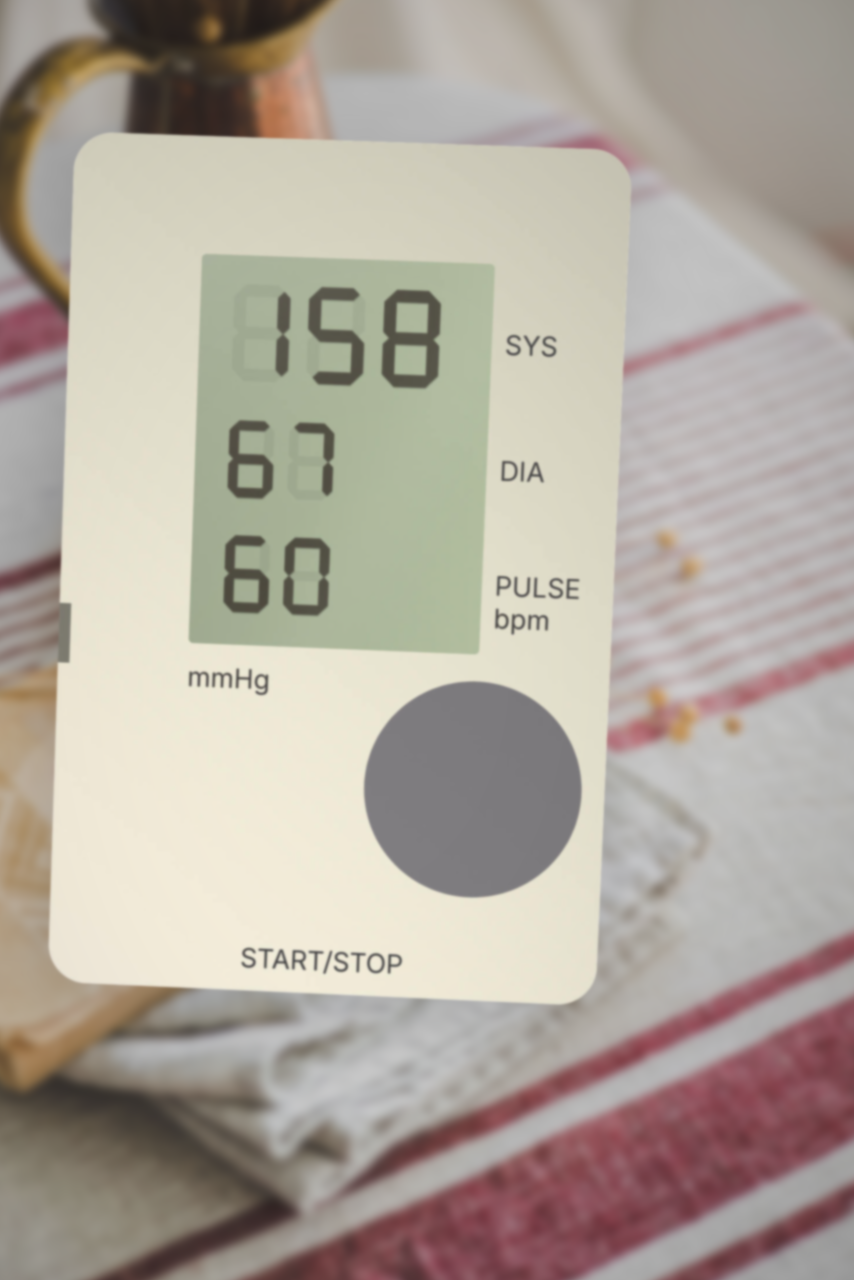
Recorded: 60 bpm
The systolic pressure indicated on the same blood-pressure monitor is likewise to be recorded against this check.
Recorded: 158 mmHg
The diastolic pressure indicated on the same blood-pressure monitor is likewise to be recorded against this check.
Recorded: 67 mmHg
